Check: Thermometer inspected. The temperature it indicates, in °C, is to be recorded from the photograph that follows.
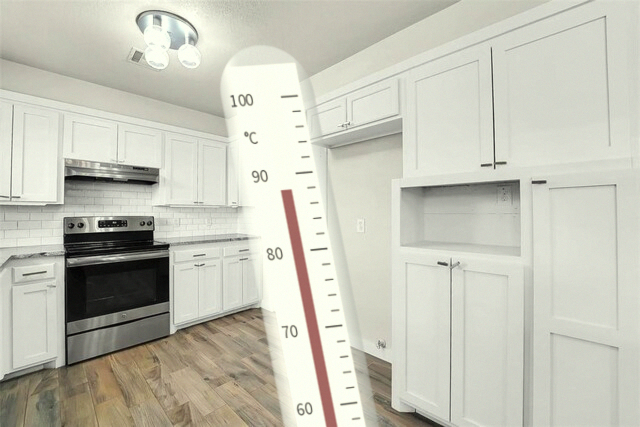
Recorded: 88 °C
